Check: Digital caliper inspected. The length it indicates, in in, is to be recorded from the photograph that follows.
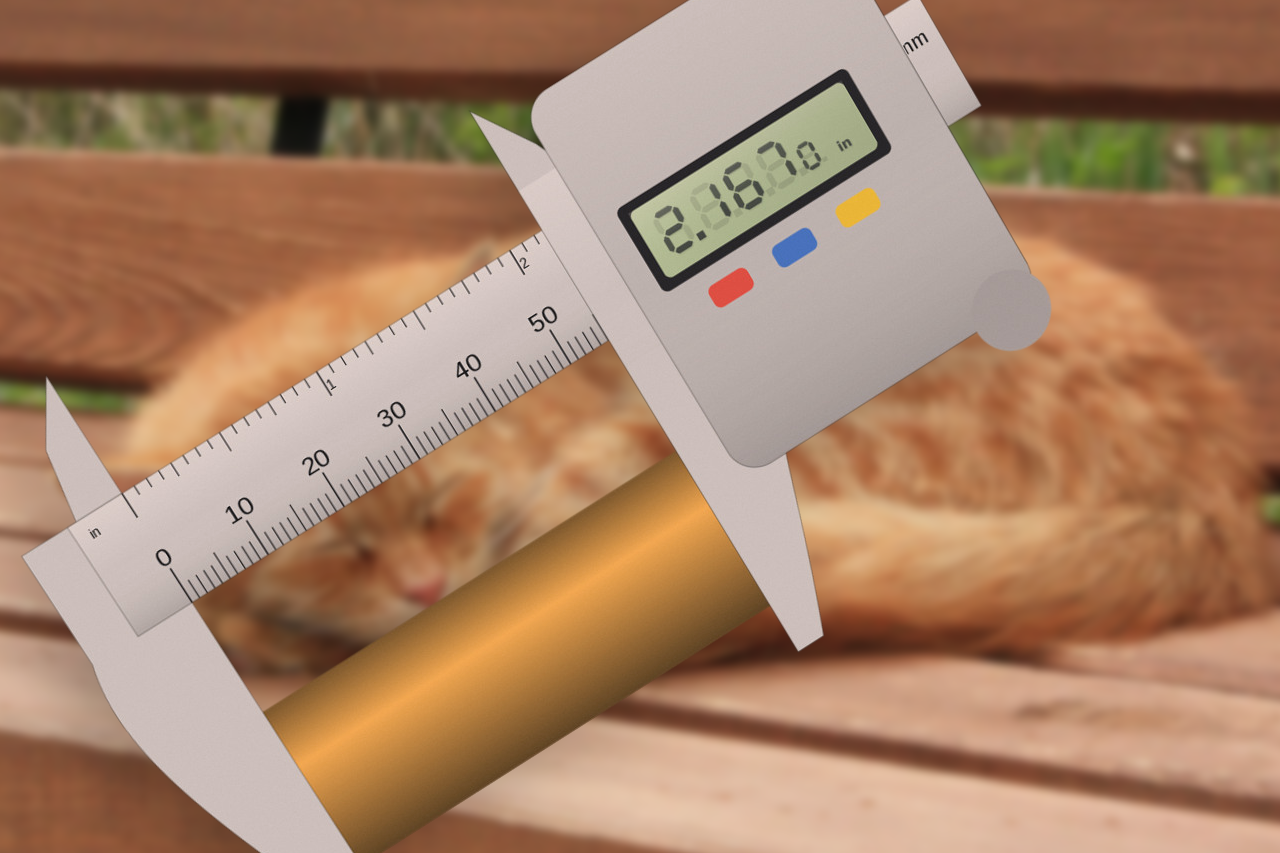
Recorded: 2.1670 in
